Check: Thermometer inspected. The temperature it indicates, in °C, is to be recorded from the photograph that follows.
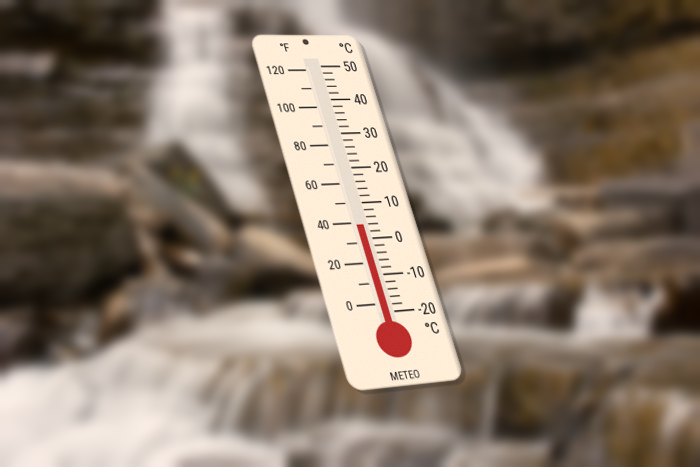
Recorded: 4 °C
